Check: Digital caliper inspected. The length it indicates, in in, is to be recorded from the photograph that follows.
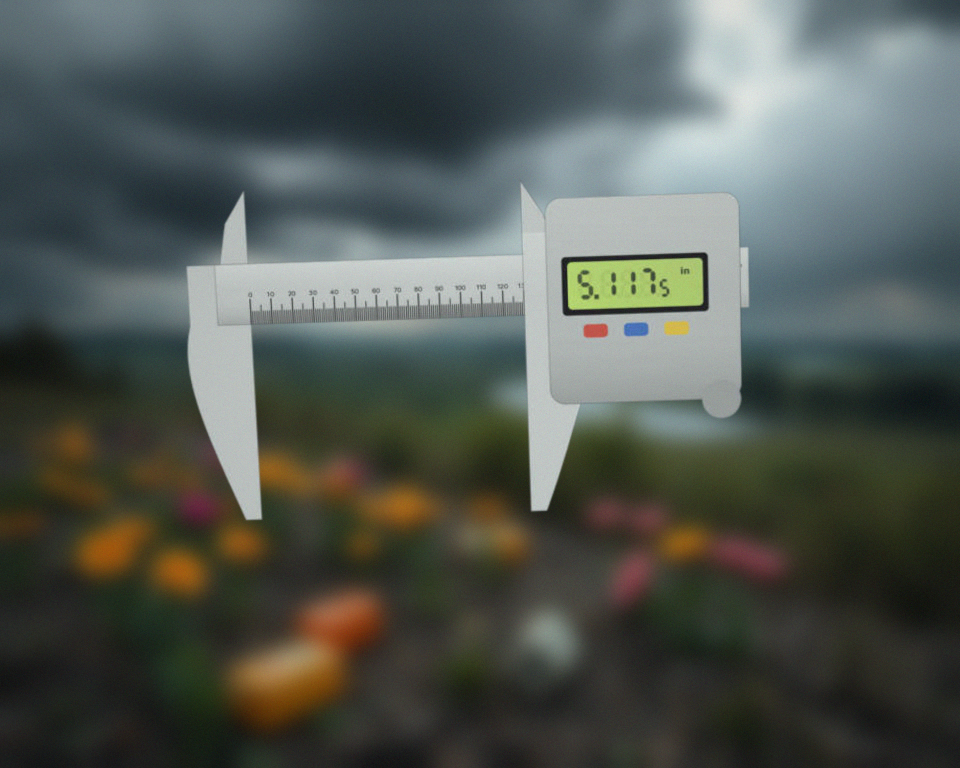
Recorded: 5.1175 in
